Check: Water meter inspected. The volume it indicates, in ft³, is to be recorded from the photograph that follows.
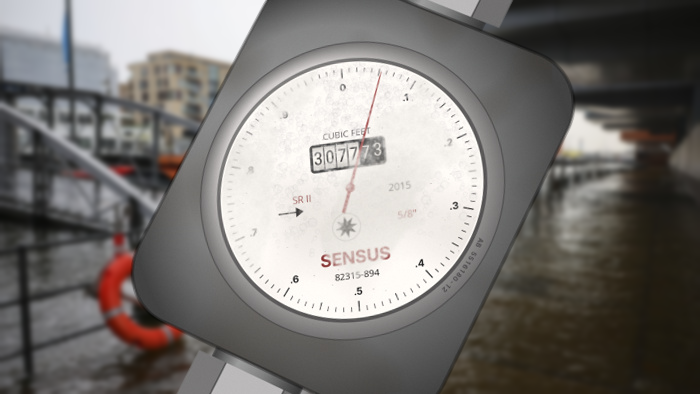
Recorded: 307773.05 ft³
